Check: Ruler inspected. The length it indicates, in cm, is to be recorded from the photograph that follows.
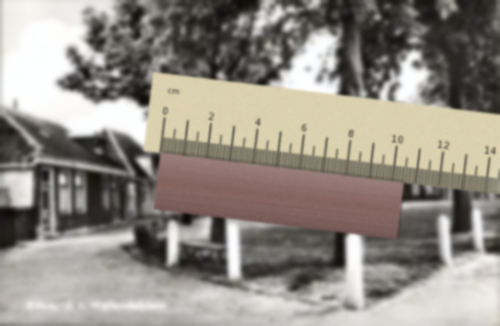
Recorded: 10.5 cm
